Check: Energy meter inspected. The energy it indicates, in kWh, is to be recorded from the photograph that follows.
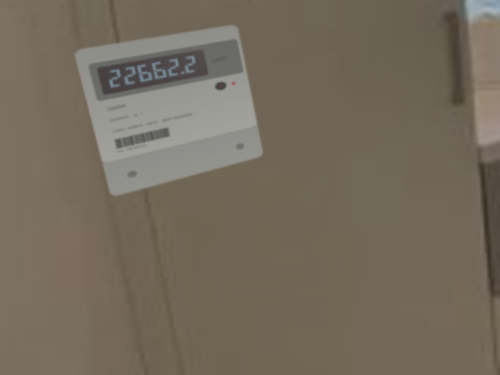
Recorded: 22662.2 kWh
